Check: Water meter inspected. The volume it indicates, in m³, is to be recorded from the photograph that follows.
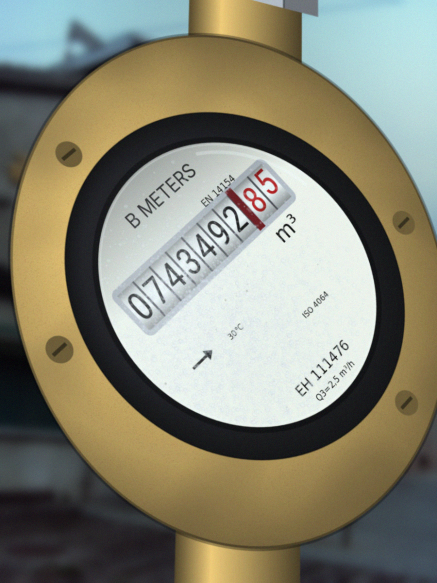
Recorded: 743492.85 m³
